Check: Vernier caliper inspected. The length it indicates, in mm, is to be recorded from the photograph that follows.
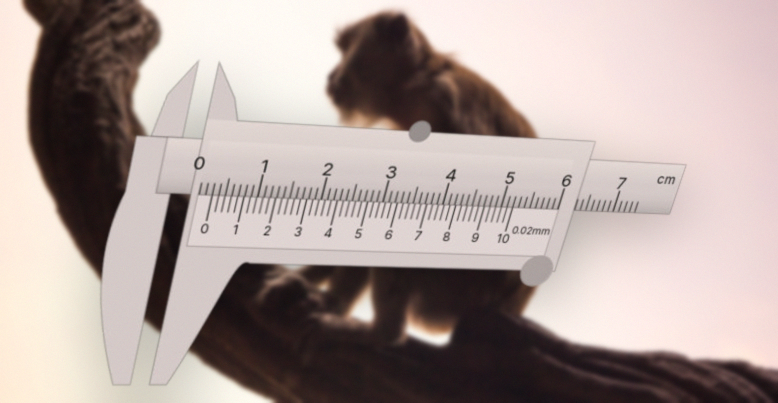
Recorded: 3.0 mm
